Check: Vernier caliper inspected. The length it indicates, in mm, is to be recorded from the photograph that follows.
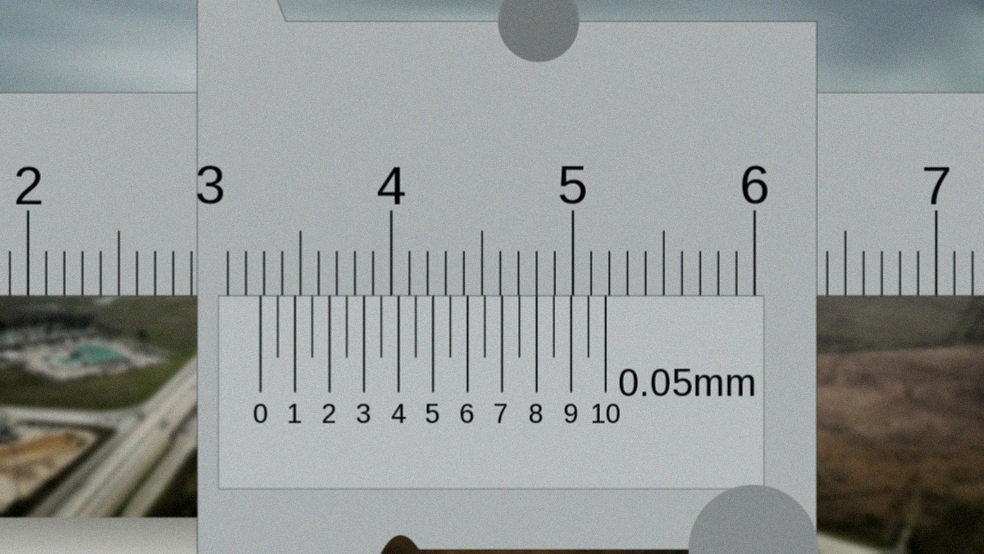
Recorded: 32.8 mm
